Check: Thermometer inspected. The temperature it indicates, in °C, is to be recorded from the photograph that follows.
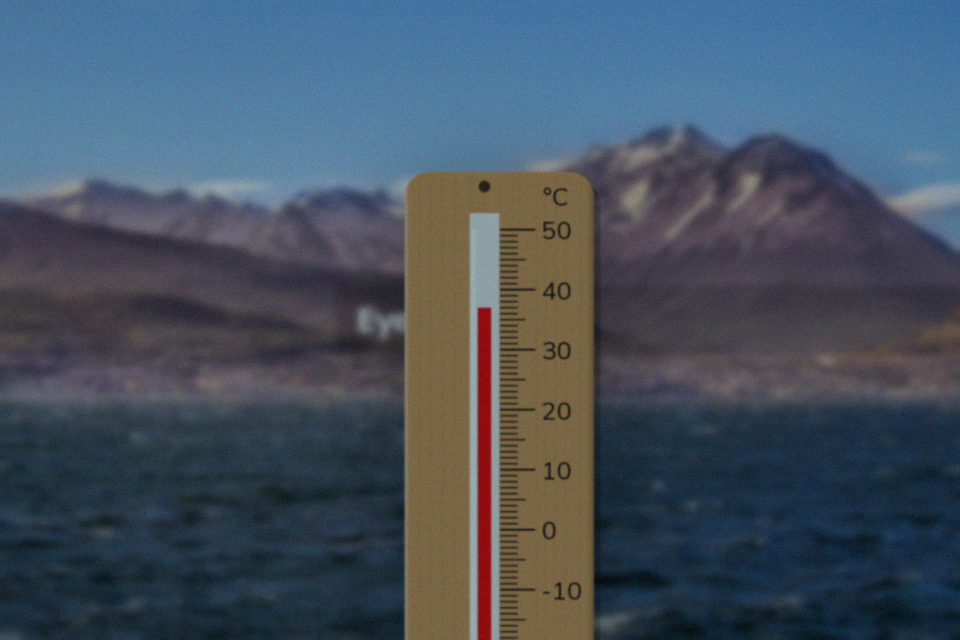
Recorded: 37 °C
